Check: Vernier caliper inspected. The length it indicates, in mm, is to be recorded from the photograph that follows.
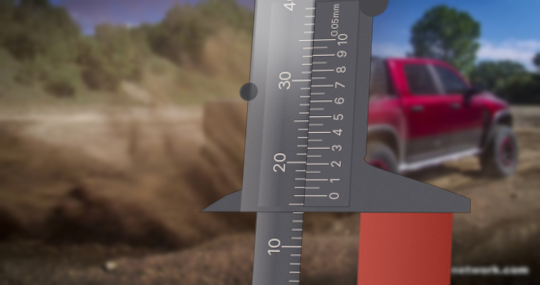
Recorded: 16.0 mm
